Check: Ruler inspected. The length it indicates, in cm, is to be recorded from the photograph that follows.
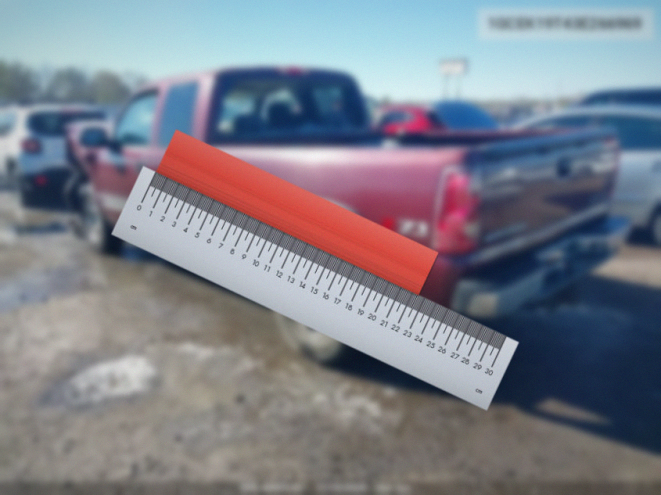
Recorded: 22.5 cm
